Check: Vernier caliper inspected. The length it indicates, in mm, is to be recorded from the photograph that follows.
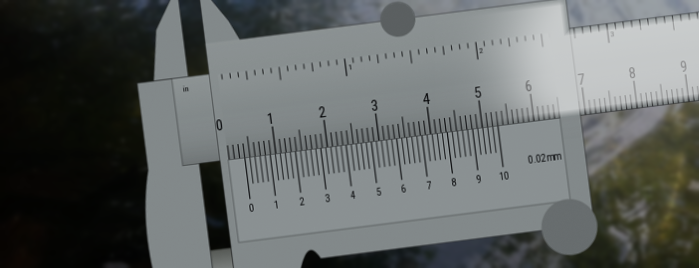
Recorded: 4.0 mm
